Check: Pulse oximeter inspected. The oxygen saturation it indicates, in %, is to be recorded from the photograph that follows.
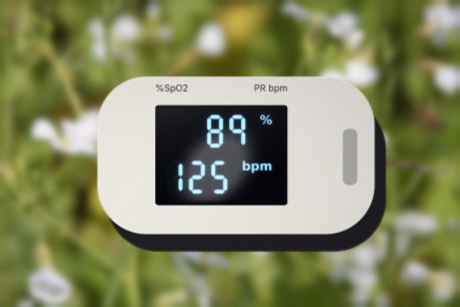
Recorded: 89 %
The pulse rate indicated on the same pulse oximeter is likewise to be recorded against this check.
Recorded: 125 bpm
